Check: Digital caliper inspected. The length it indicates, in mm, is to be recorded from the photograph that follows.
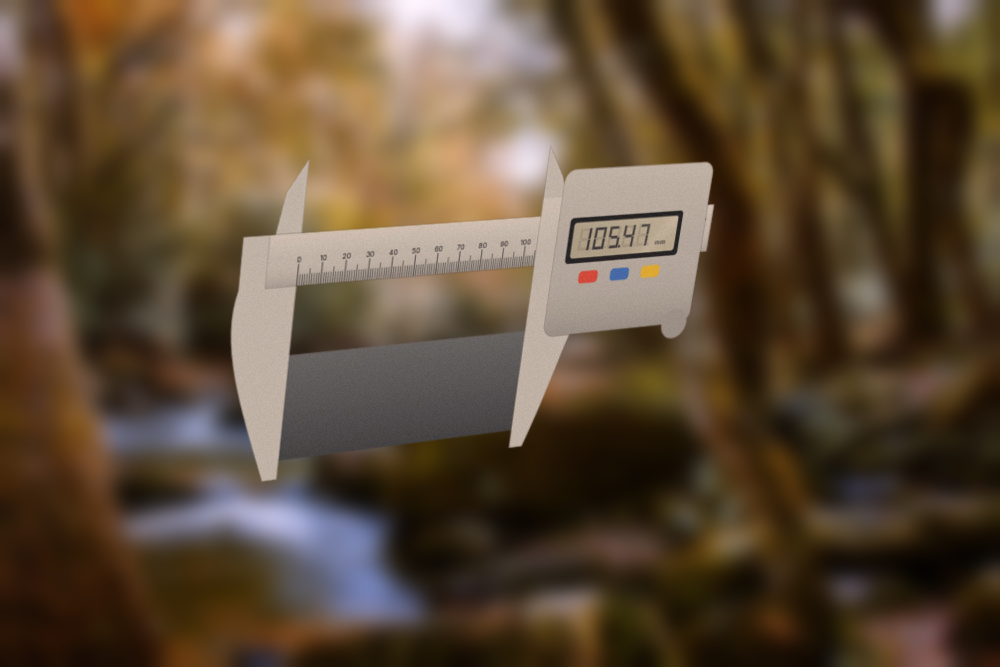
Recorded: 105.47 mm
